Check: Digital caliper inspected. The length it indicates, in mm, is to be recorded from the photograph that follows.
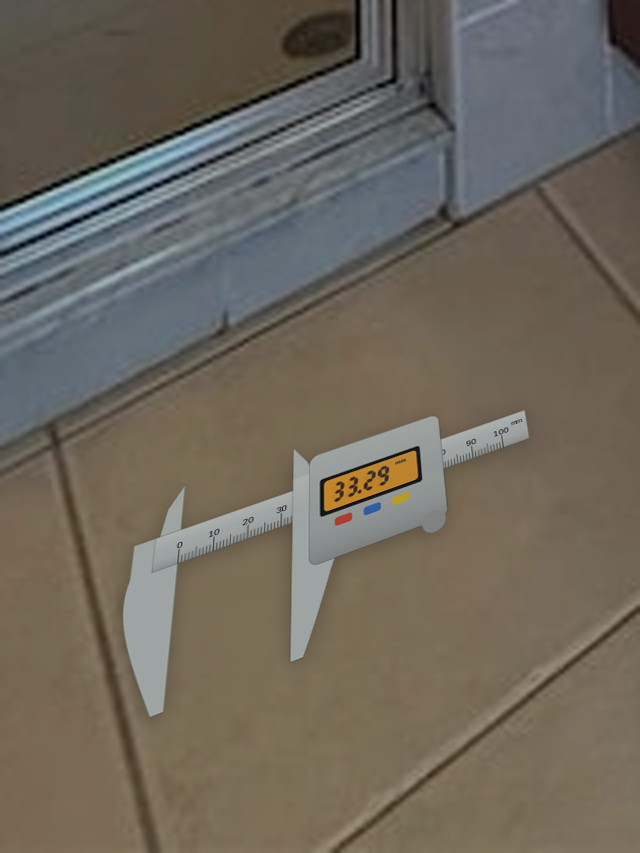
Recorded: 33.29 mm
